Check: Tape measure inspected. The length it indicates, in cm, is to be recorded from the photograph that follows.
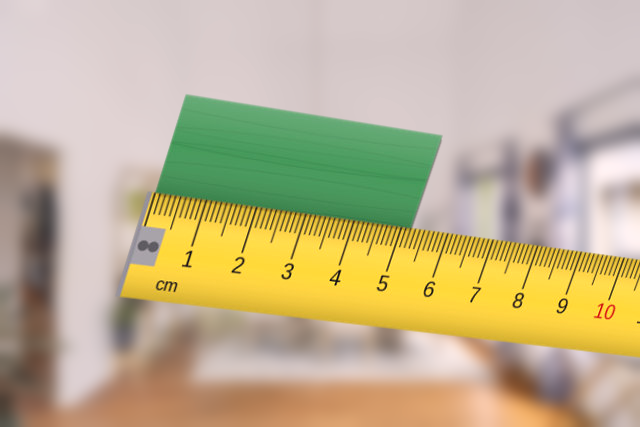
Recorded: 5.2 cm
